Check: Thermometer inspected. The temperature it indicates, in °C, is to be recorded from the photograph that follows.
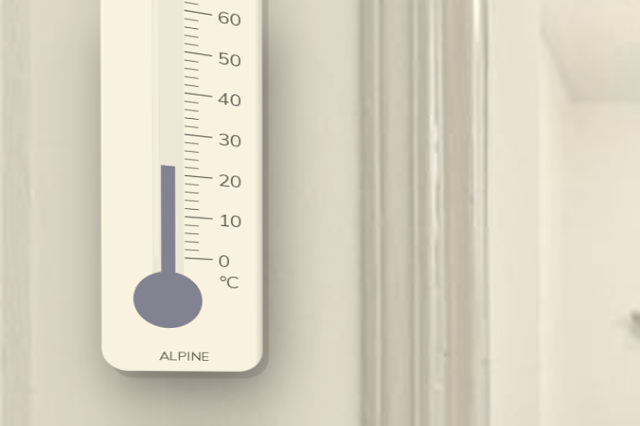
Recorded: 22 °C
